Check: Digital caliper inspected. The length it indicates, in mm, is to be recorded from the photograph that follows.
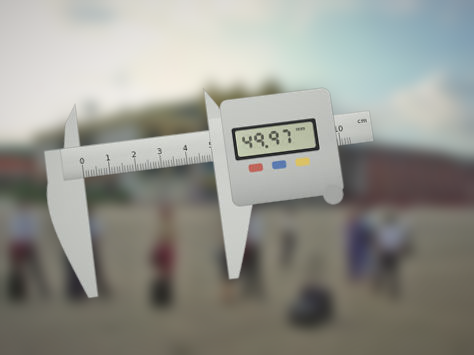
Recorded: 49.97 mm
